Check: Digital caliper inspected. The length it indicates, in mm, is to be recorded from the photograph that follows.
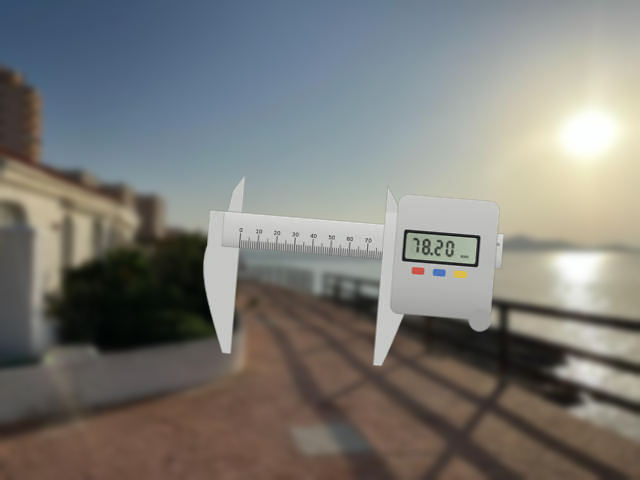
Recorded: 78.20 mm
